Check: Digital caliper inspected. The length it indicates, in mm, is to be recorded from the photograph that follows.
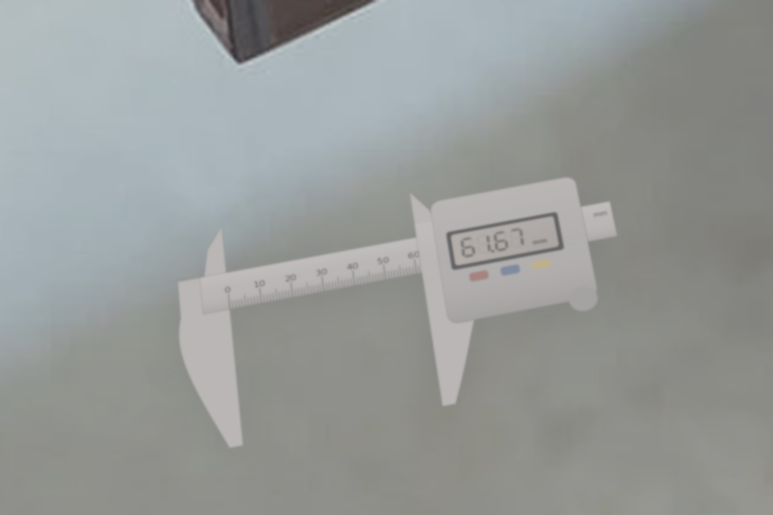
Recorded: 61.67 mm
